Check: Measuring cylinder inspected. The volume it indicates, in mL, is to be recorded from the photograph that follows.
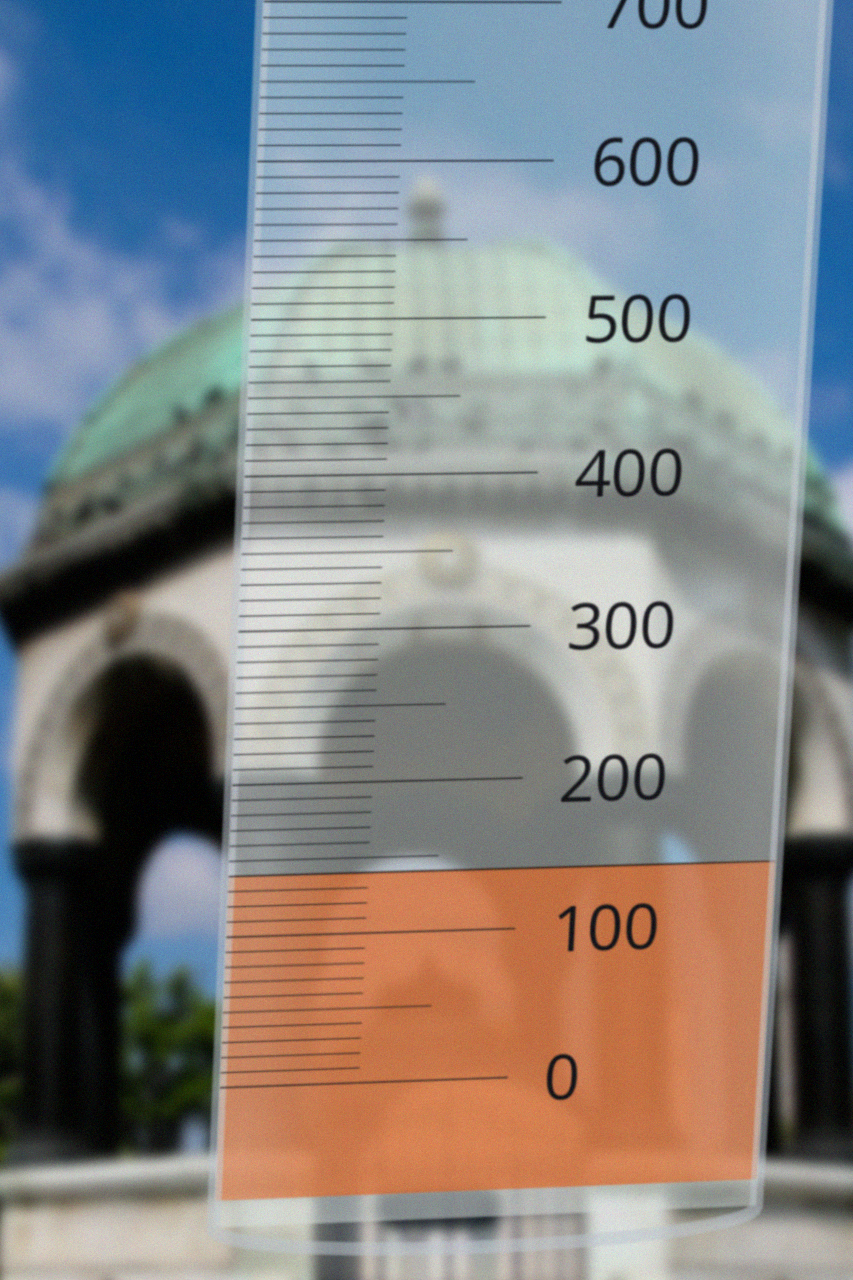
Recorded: 140 mL
